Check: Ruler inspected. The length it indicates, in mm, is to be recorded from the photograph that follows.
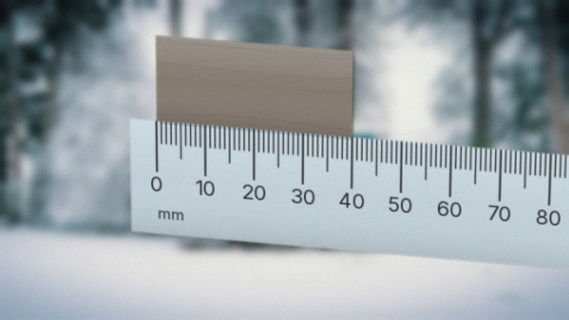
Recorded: 40 mm
